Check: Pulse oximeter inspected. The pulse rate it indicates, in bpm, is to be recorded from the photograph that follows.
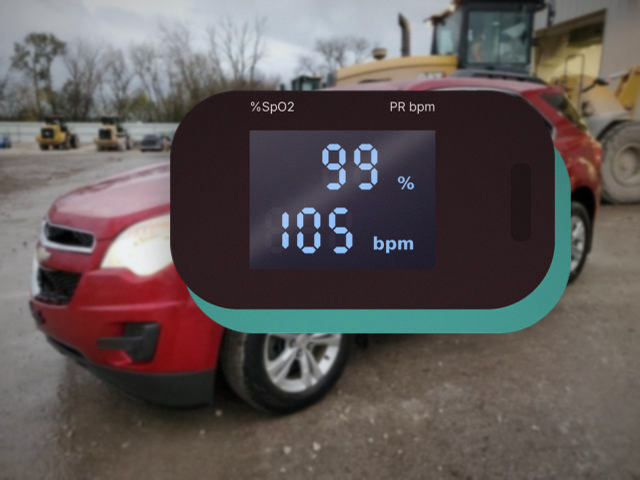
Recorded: 105 bpm
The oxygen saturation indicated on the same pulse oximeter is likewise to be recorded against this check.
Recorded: 99 %
